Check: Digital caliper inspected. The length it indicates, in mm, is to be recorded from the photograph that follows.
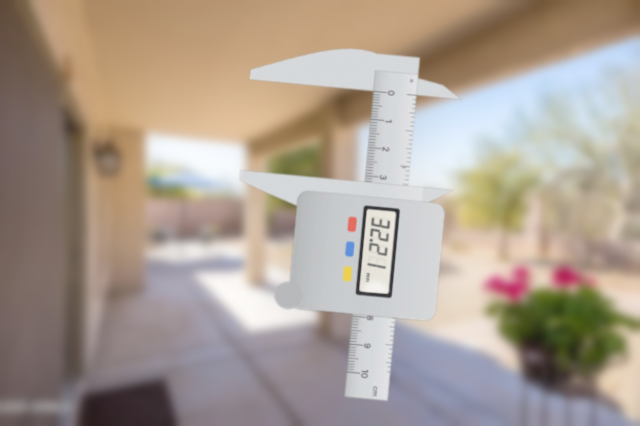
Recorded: 32.21 mm
